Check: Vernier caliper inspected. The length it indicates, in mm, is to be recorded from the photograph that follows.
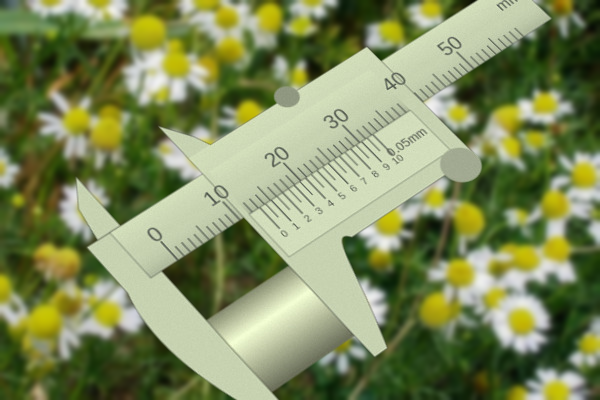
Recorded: 13.2 mm
